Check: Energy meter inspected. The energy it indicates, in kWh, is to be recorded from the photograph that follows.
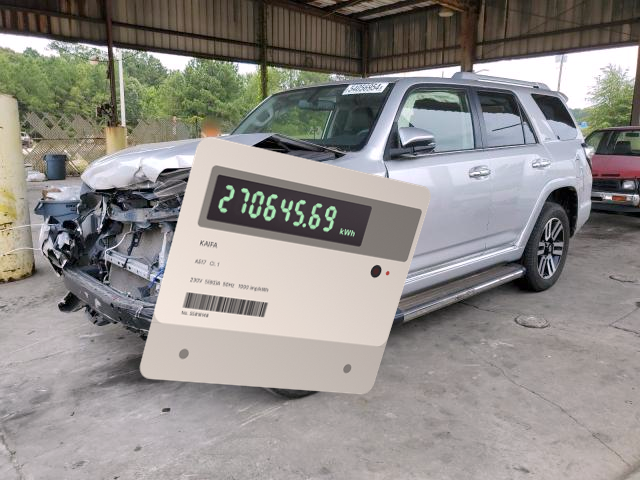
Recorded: 270645.69 kWh
